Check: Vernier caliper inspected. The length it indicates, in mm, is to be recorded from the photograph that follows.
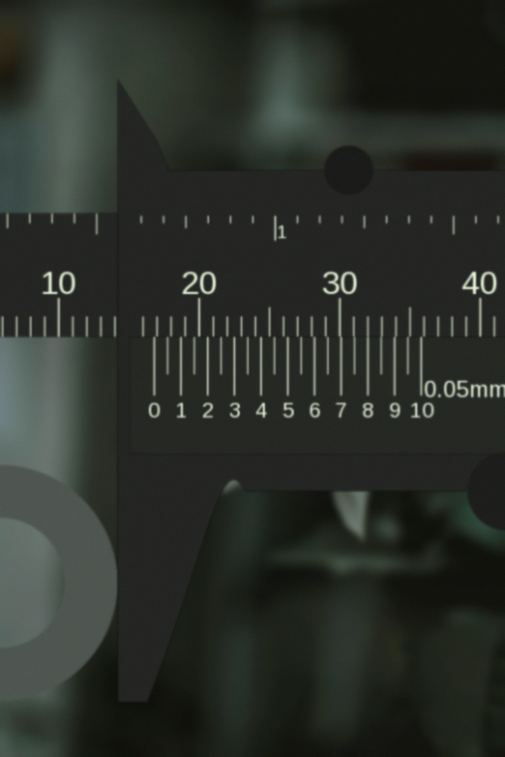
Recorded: 16.8 mm
